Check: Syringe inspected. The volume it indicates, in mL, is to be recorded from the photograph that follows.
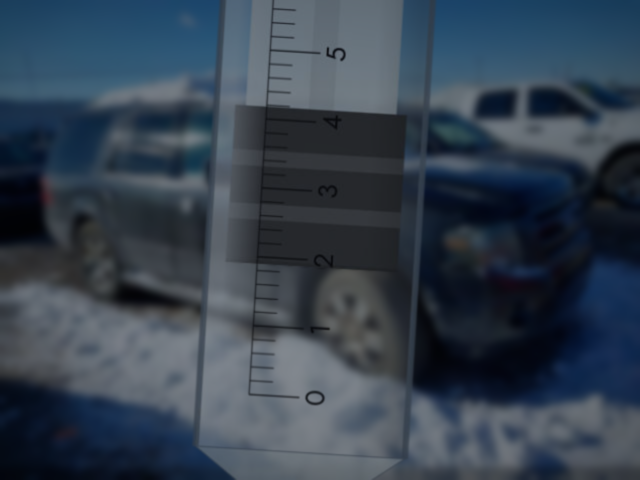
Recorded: 1.9 mL
